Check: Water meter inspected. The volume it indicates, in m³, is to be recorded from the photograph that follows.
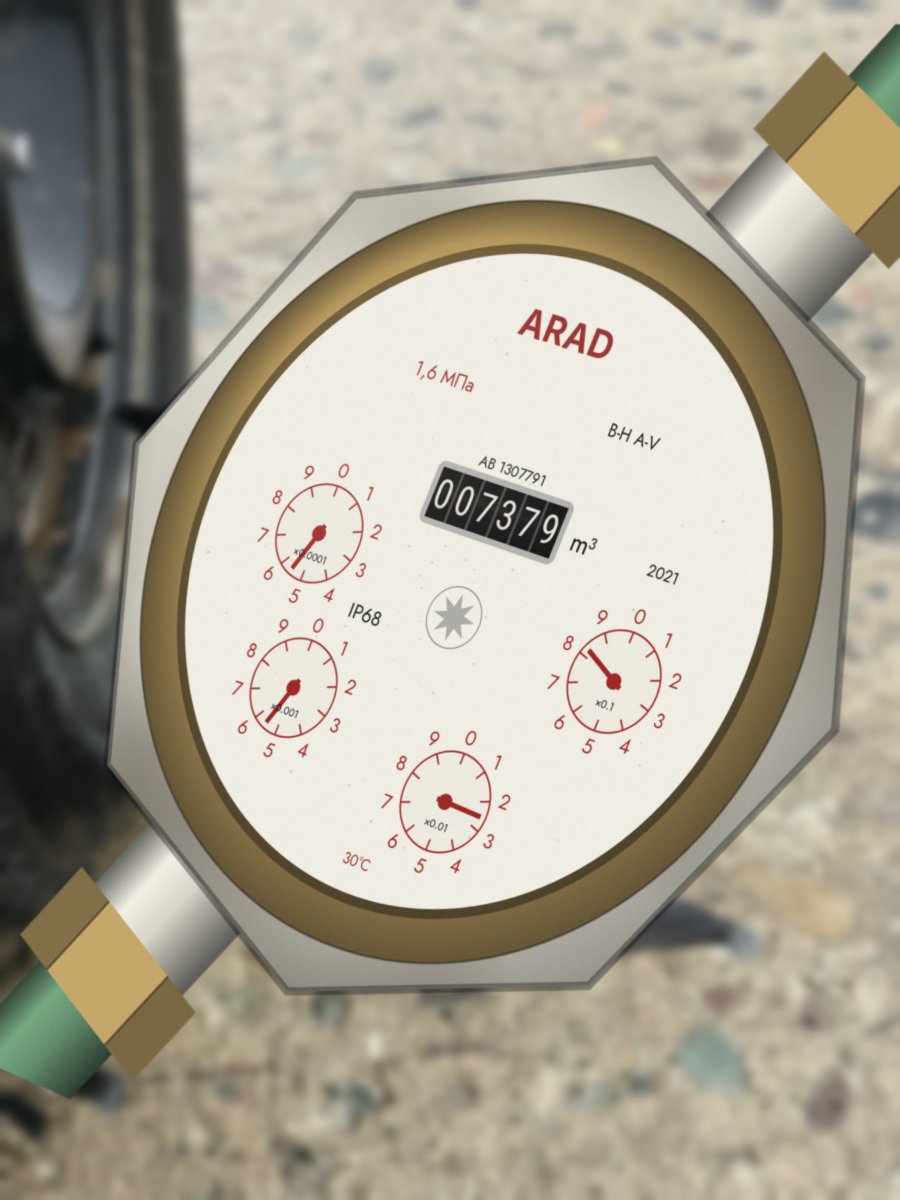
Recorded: 7379.8255 m³
